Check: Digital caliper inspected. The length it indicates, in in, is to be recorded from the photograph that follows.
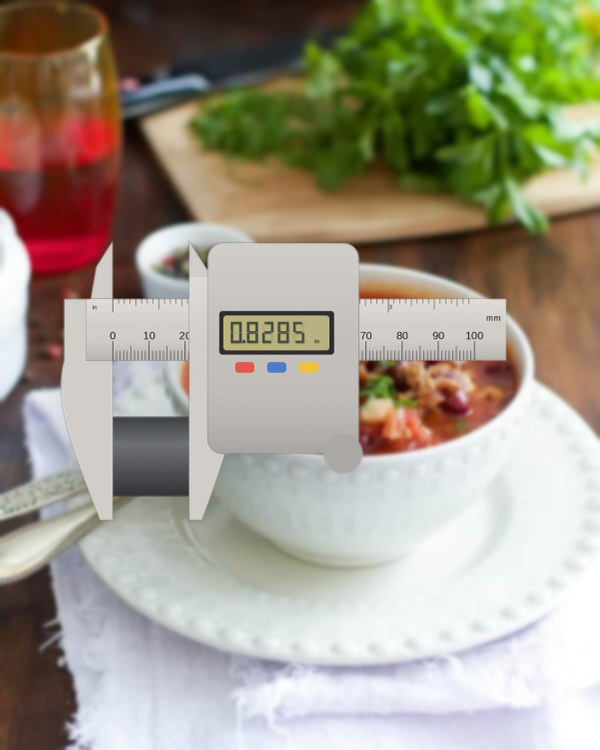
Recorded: 0.8285 in
